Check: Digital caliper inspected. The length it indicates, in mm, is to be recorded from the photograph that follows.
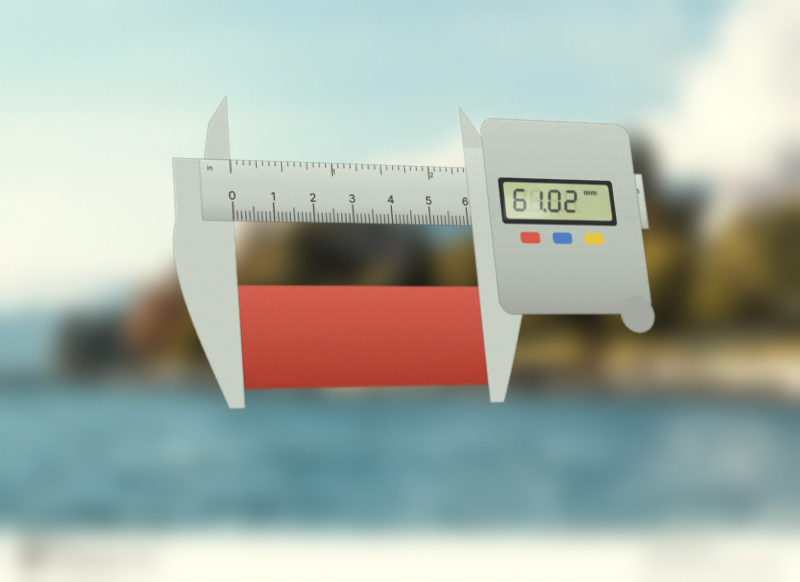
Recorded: 61.02 mm
